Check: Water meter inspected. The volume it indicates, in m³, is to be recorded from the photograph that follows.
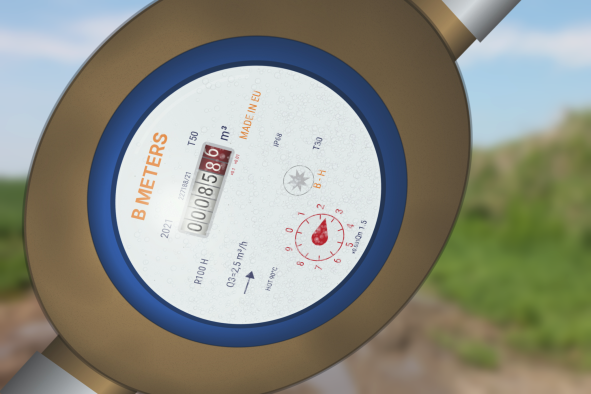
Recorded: 85.862 m³
